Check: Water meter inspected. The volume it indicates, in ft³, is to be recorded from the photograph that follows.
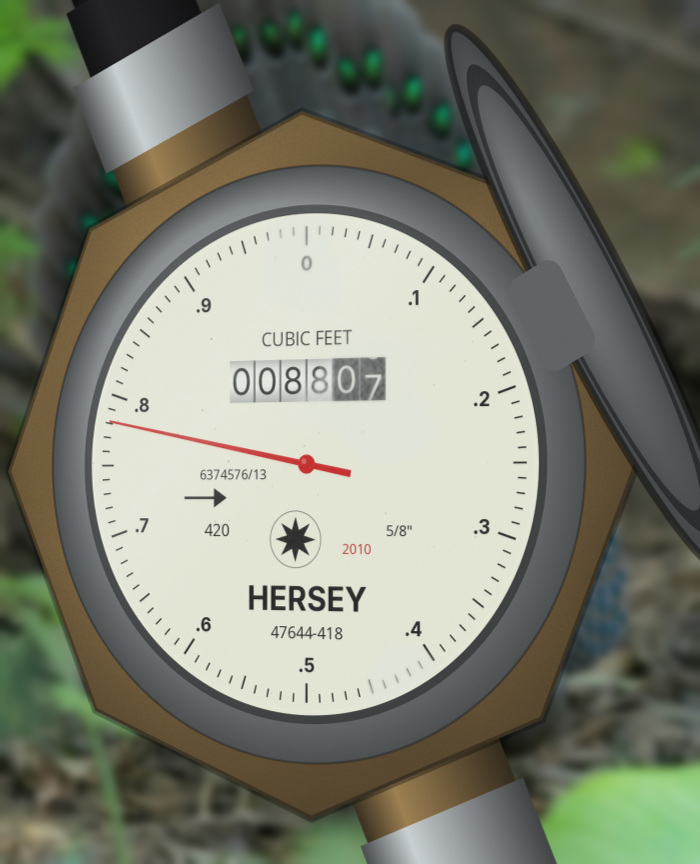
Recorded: 8806.78 ft³
